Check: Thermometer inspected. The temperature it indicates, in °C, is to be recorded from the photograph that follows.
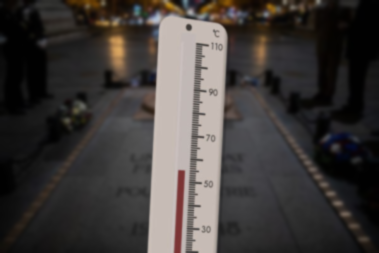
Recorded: 55 °C
